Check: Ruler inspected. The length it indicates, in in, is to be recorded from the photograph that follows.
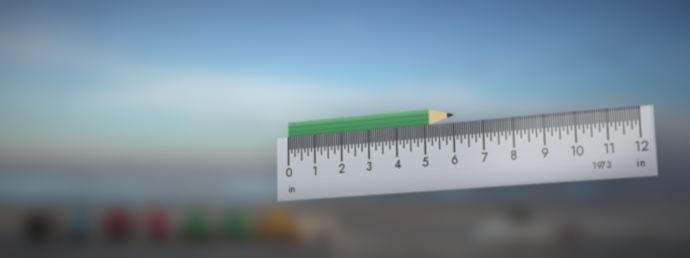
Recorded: 6 in
